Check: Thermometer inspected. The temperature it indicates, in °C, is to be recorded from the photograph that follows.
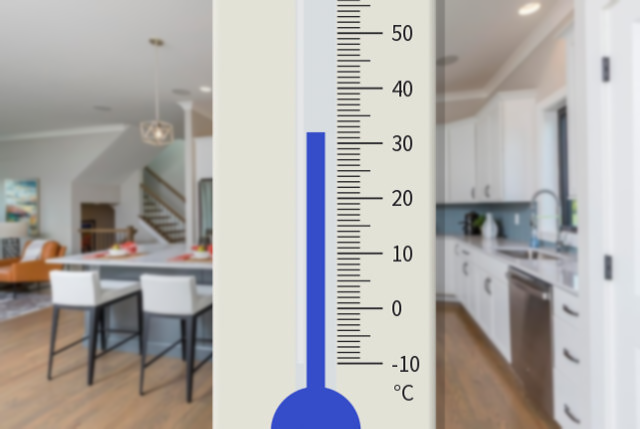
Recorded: 32 °C
